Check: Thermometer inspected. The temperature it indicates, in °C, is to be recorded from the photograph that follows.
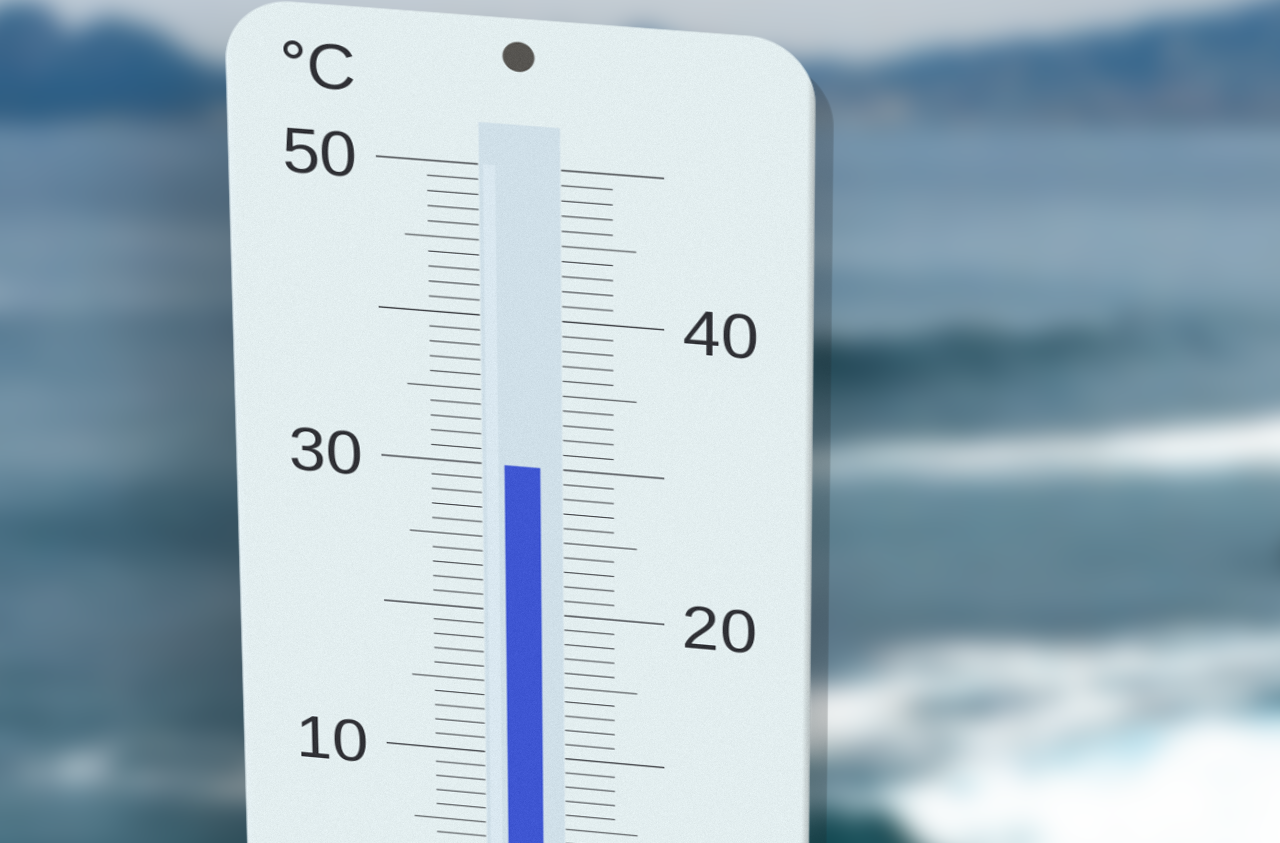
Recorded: 30 °C
